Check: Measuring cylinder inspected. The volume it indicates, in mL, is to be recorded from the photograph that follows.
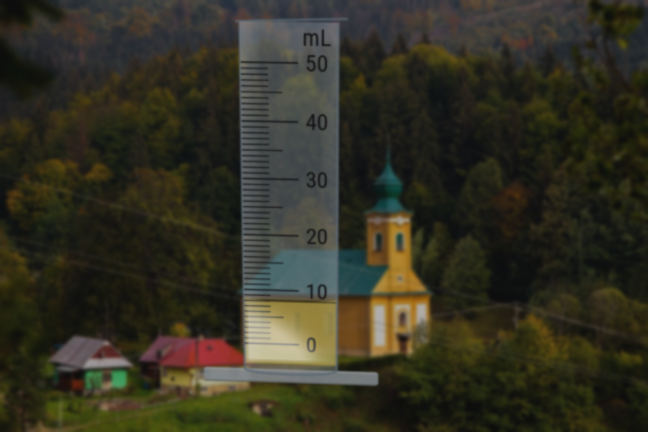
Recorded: 8 mL
